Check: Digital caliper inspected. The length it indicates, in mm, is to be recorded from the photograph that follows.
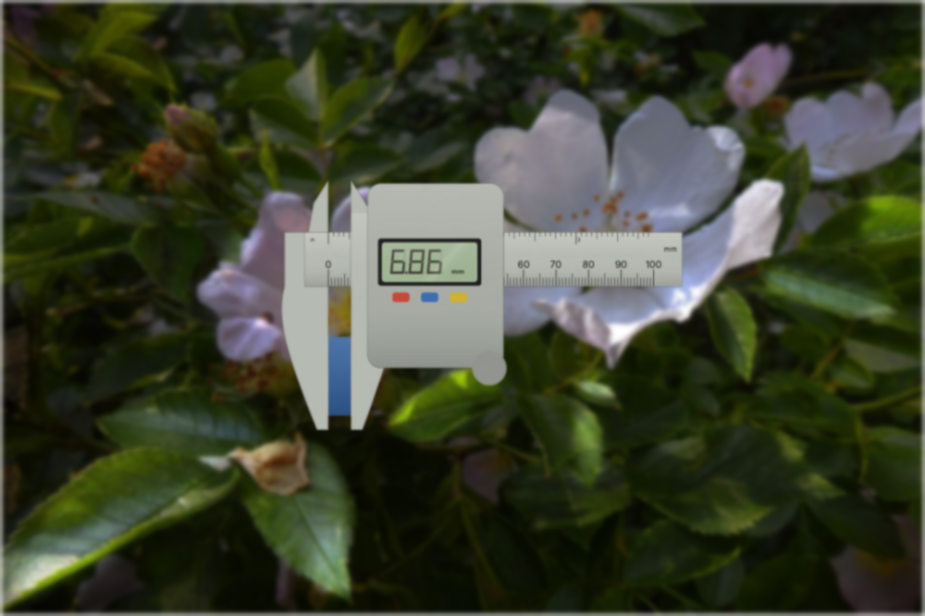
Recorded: 6.86 mm
